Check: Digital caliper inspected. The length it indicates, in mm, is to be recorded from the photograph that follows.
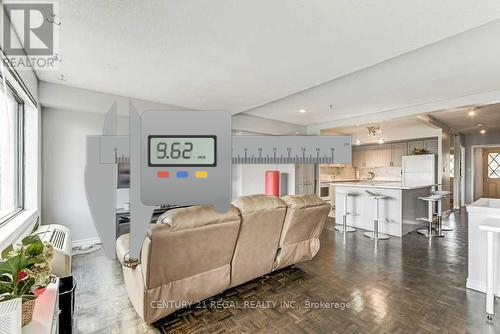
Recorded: 9.62 mm
